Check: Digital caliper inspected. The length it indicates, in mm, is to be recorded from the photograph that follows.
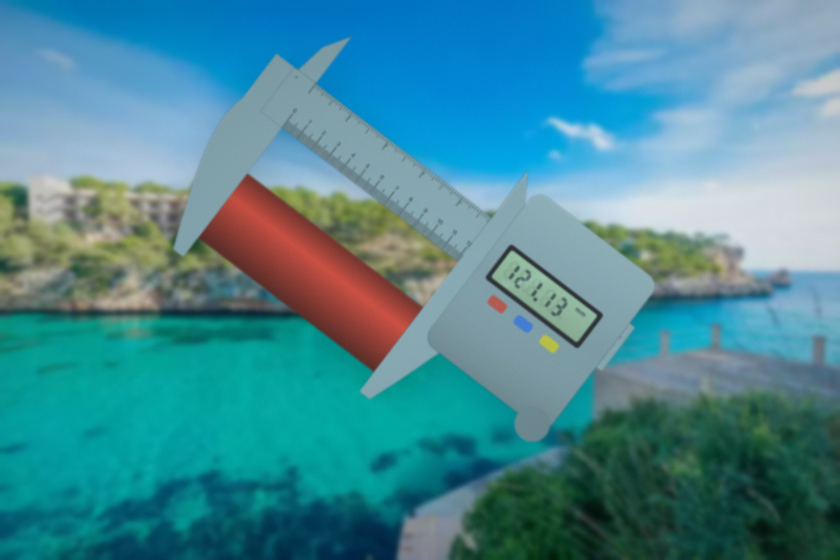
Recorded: 121.13 mm
